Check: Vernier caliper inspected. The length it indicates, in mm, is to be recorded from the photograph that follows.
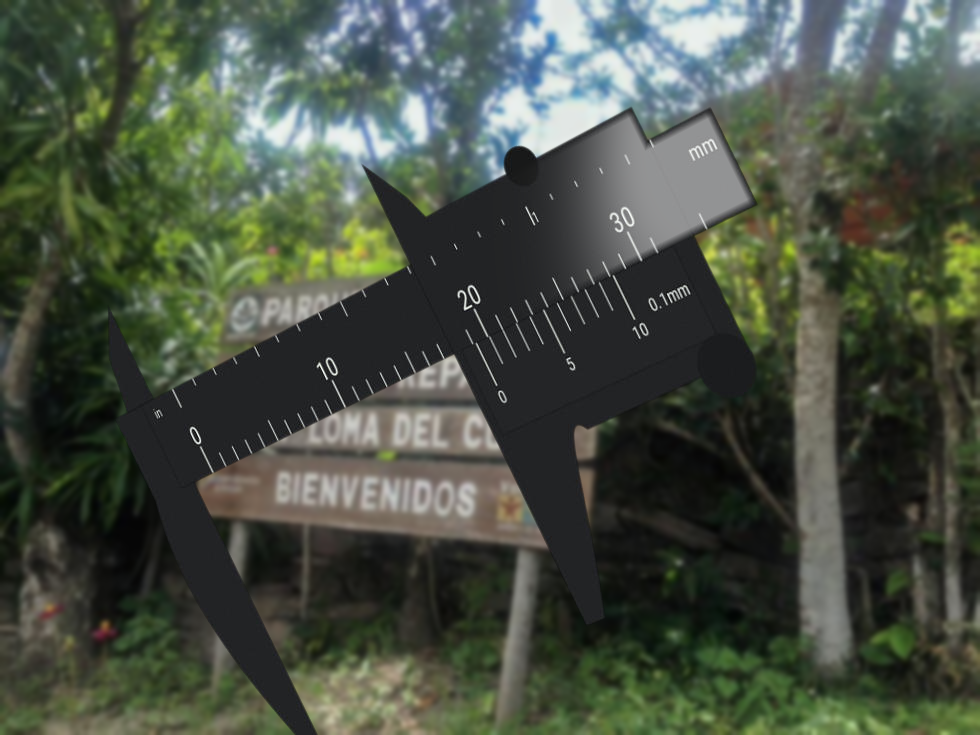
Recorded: 19.2 mm
